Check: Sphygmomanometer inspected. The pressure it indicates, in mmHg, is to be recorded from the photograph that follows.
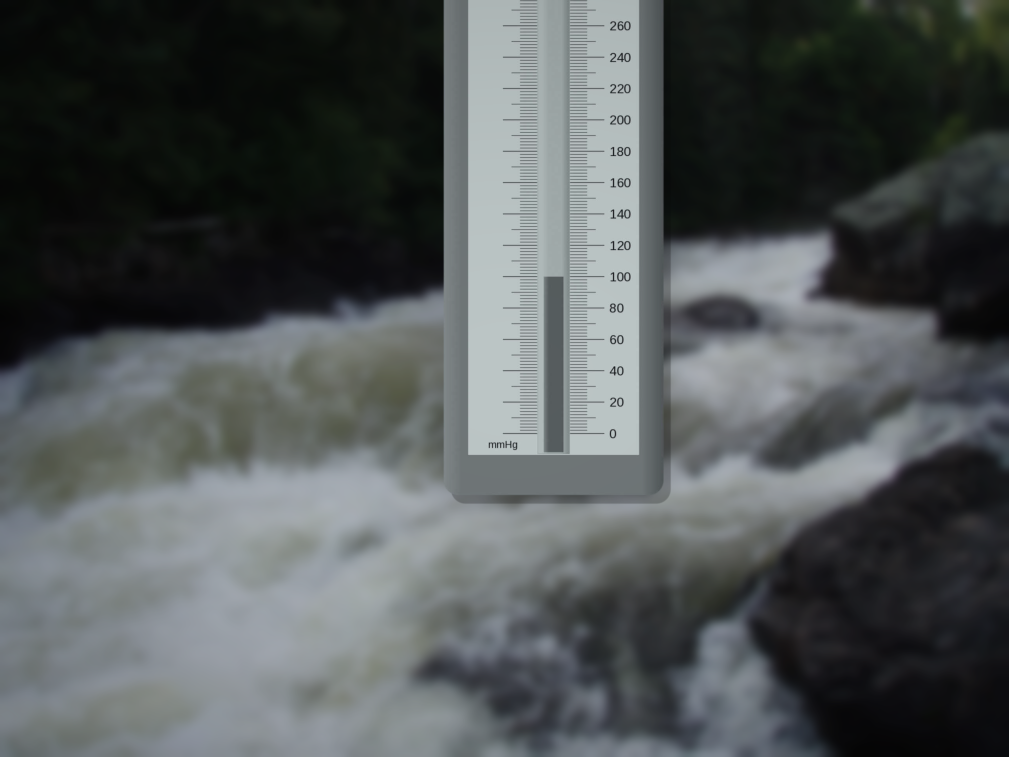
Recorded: 100 mmHg
